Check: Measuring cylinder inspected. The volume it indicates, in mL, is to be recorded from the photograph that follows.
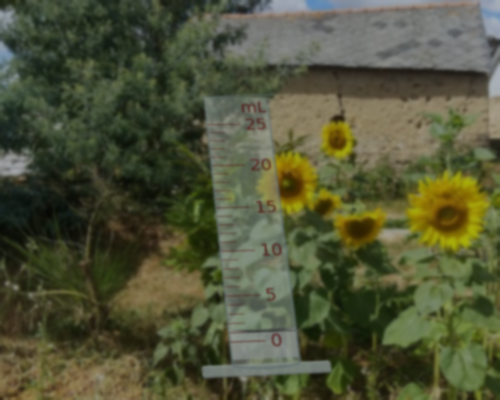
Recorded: 1 mL
